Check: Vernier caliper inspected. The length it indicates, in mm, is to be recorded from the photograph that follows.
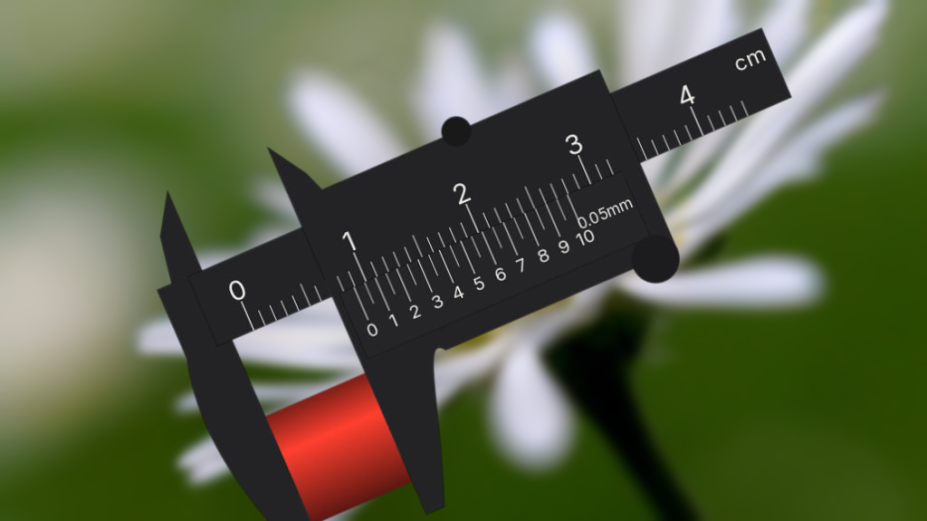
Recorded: 8.9 mm
